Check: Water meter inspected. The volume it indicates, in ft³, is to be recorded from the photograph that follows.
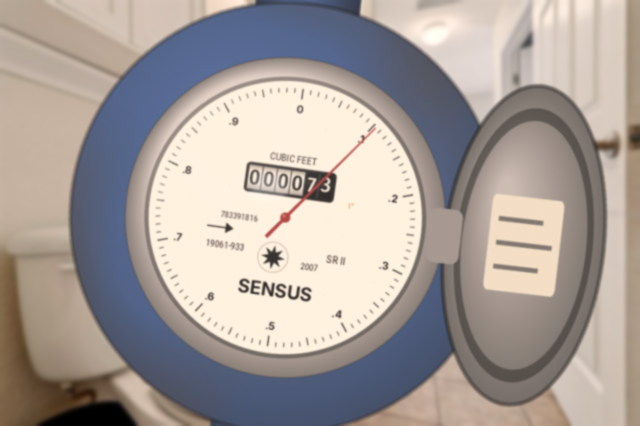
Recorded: 73.10 ft³
